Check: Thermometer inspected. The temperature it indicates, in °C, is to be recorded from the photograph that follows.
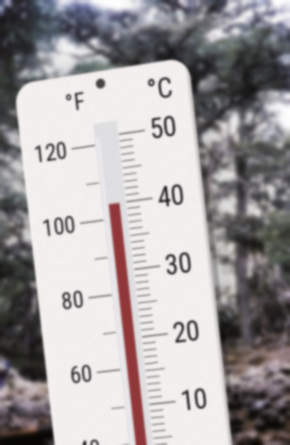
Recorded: 40 °C
